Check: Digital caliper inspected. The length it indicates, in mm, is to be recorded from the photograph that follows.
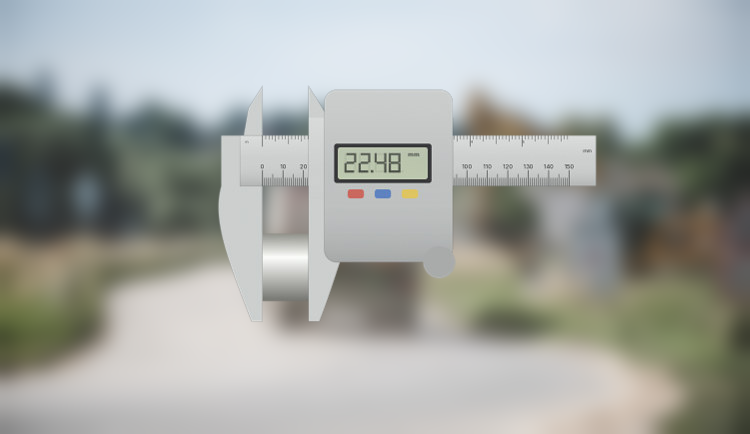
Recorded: 22.48 mm
